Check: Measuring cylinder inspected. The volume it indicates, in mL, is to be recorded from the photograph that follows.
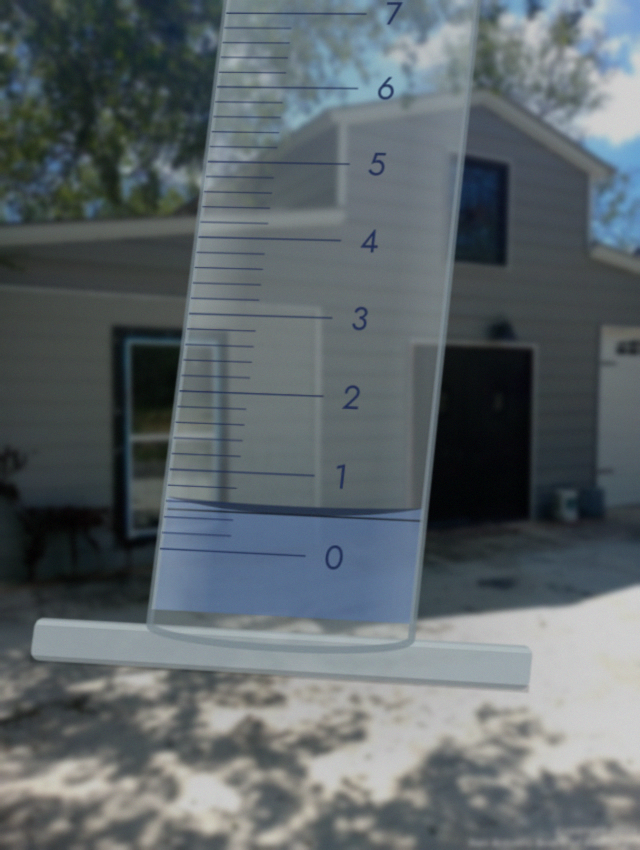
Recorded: 0.5 mL
